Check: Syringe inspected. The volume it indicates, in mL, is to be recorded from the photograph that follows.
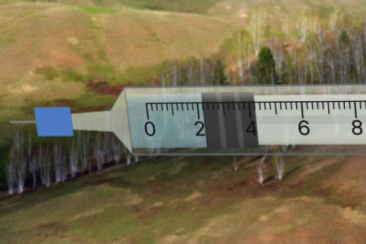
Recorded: 2.2 mL
